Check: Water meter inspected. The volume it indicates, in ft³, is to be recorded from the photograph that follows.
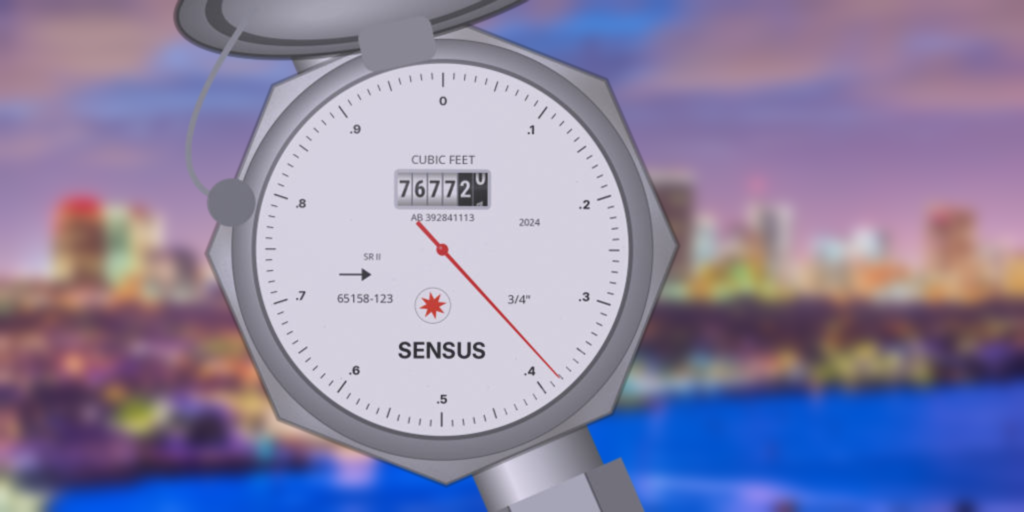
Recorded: 767720.38 ft³
